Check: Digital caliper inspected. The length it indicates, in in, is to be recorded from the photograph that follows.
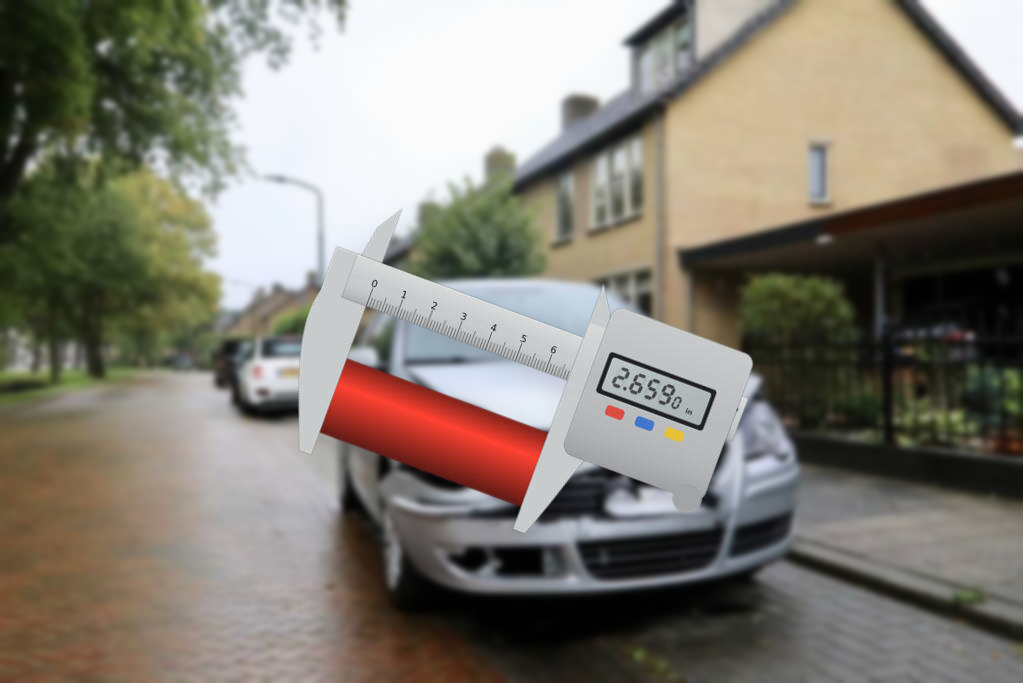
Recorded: 2.6590 in
